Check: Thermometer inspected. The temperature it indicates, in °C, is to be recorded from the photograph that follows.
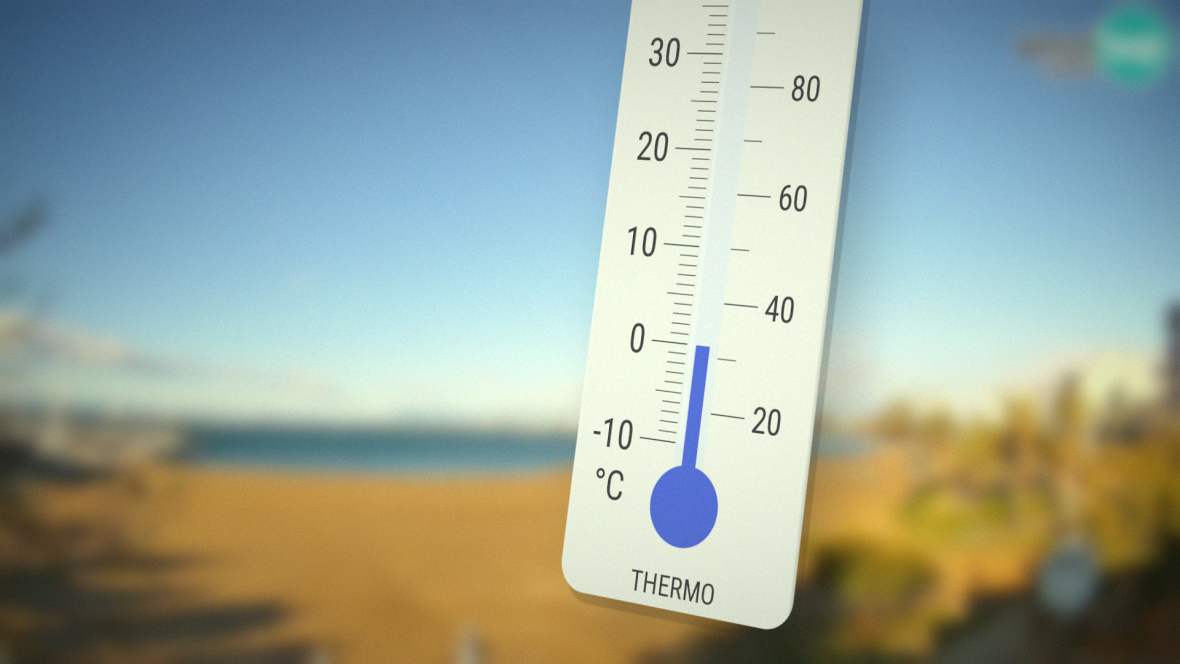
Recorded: 0 °C
